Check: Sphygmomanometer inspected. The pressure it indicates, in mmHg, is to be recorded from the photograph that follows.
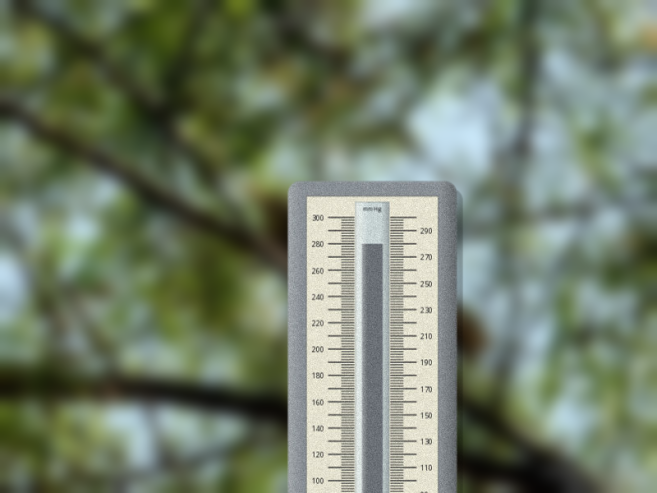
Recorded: 280 mmHg
